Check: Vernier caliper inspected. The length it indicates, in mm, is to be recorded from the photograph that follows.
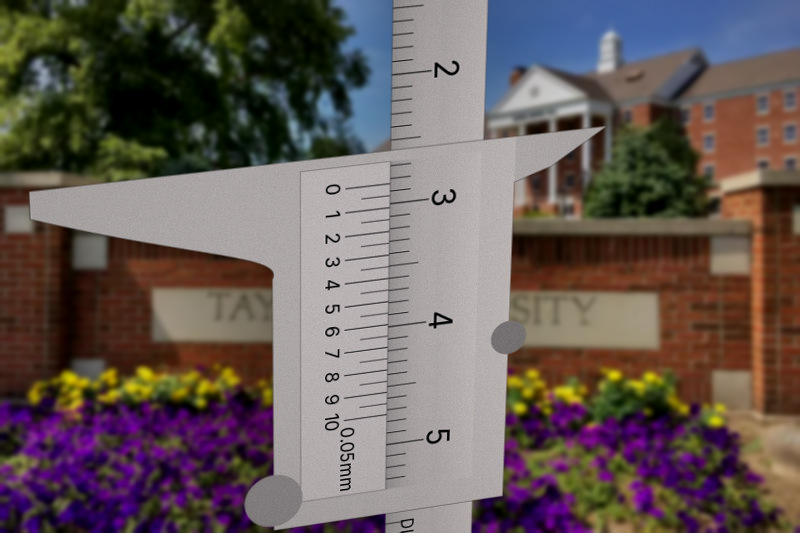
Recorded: 28.4 mm
